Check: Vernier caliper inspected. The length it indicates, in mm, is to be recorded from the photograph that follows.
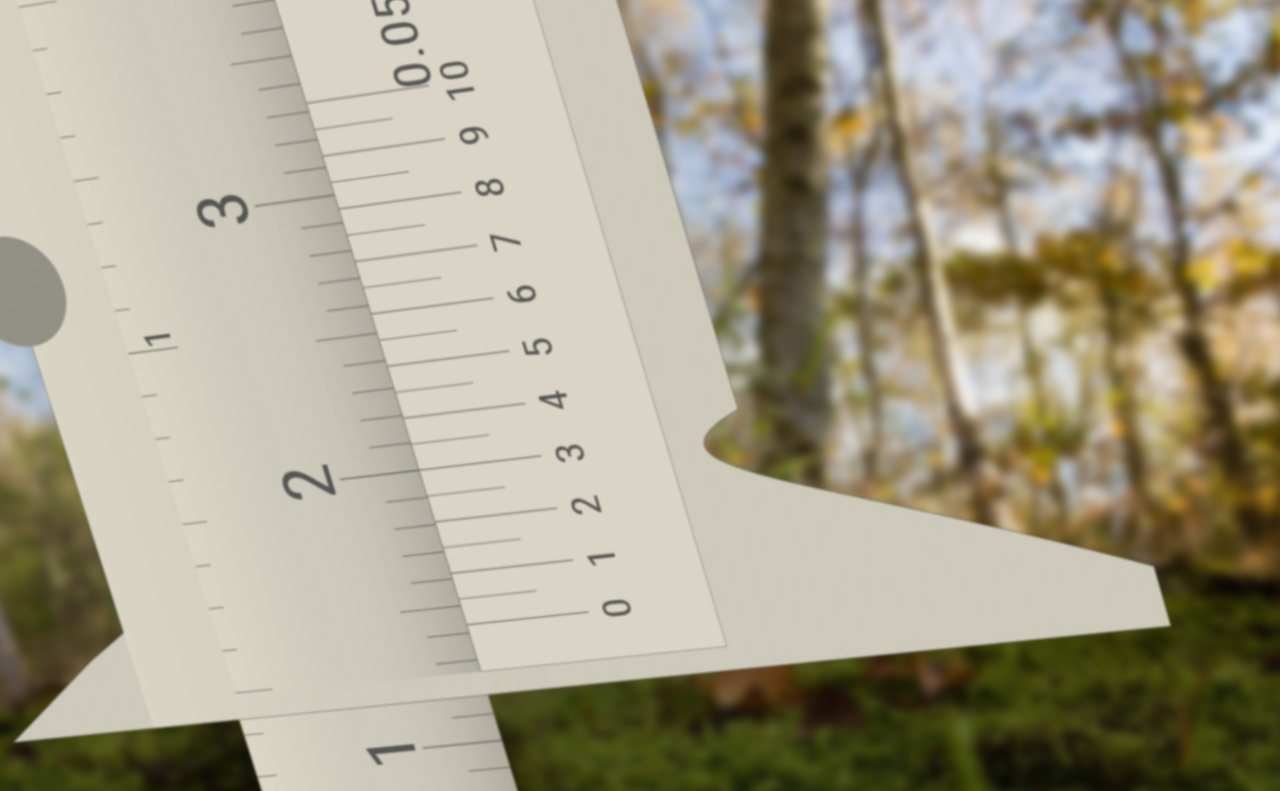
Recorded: 14.3 mm
